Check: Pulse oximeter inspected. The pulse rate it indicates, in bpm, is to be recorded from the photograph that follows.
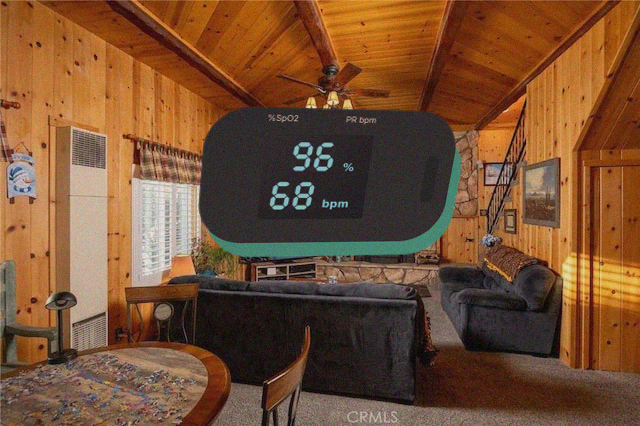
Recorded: 68 bpm
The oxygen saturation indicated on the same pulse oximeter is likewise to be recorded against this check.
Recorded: 96 %
